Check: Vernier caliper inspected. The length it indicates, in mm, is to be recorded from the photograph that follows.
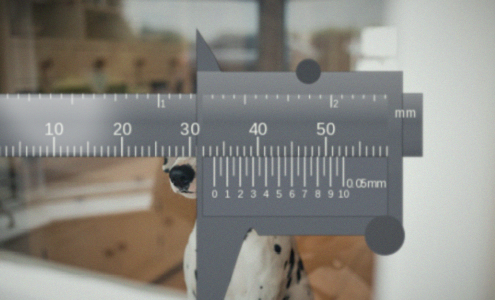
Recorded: 33.6 mm
